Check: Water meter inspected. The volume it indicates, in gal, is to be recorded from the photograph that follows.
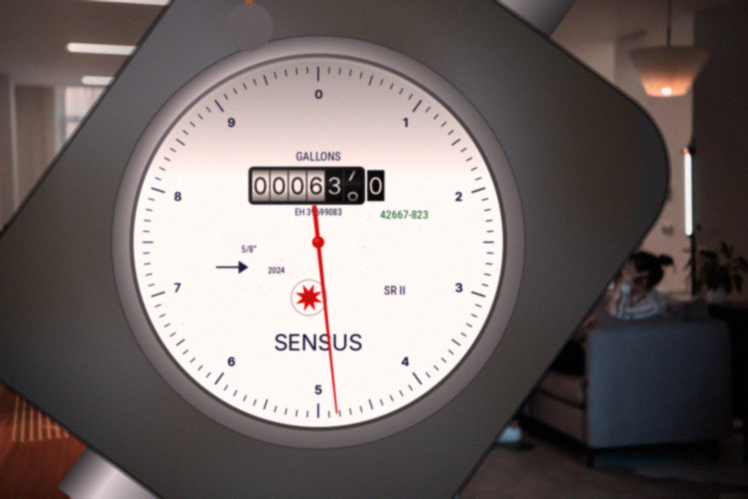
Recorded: 6374.8 gal
